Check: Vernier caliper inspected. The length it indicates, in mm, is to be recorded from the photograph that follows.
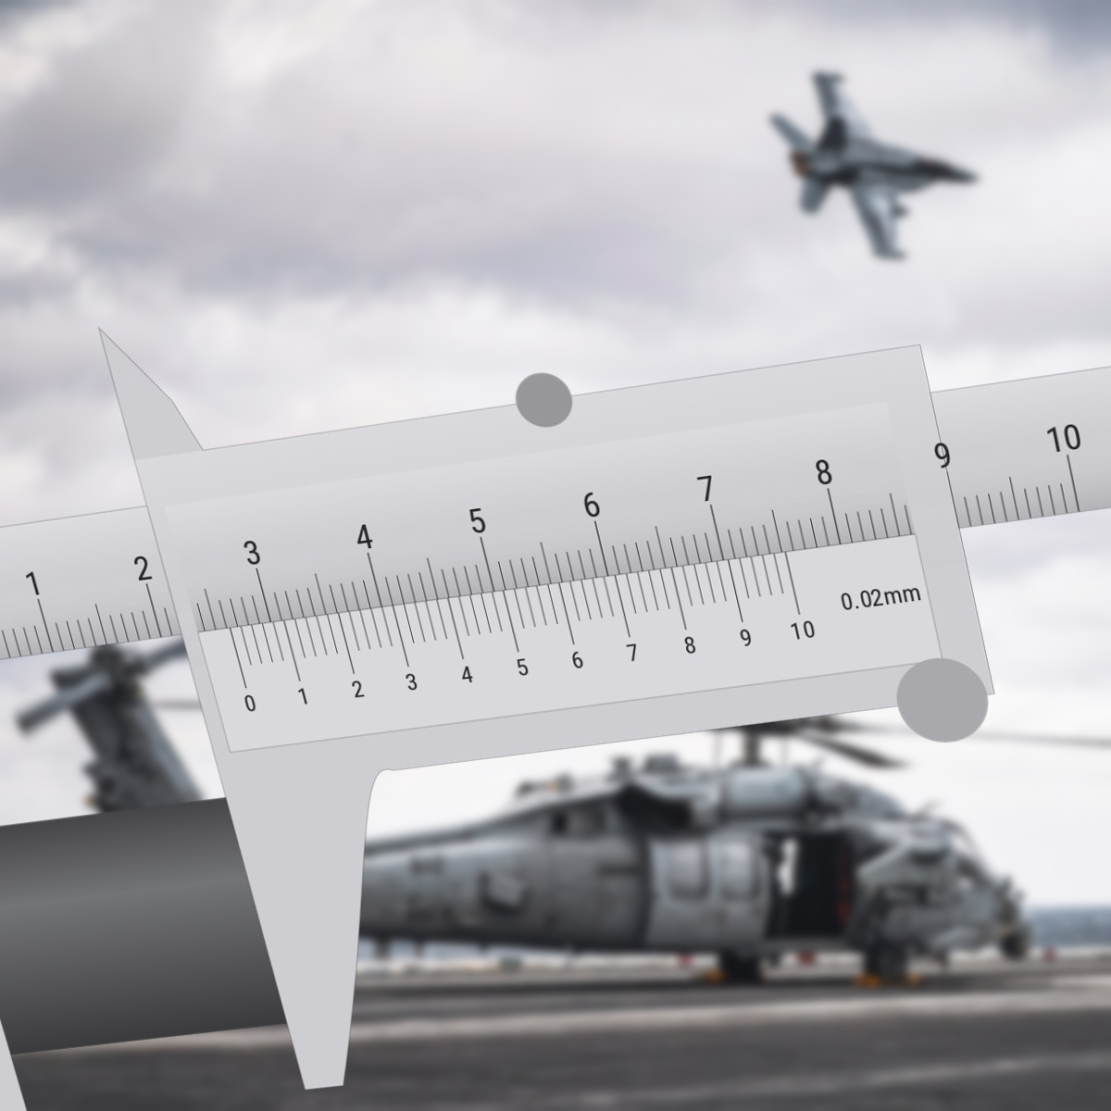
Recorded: 26.3 mm
